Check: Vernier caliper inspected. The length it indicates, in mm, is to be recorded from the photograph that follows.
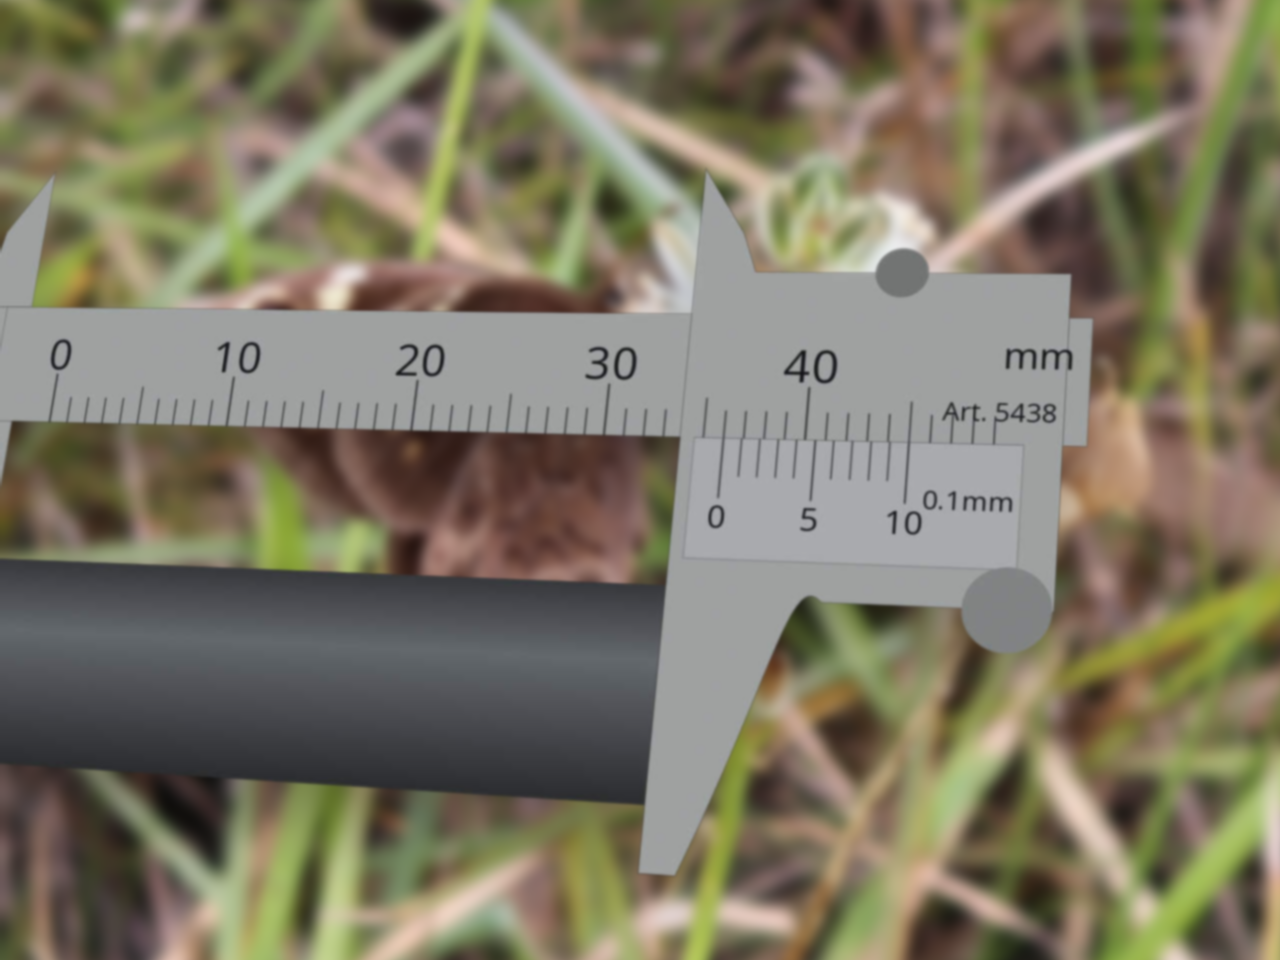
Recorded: 36.0 mm
